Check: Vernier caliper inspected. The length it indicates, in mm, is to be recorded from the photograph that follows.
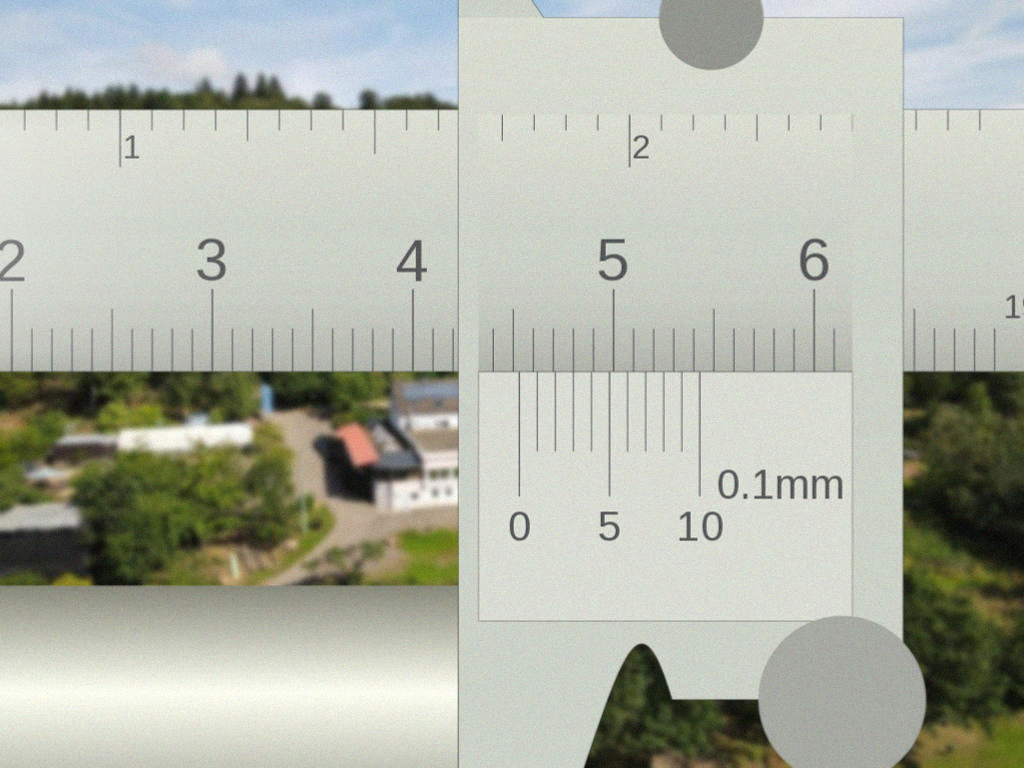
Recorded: 45.3 mm
